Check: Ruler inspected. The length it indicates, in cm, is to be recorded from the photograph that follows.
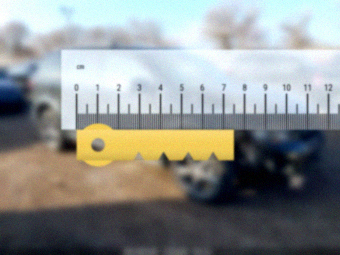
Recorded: 7.5 cm
